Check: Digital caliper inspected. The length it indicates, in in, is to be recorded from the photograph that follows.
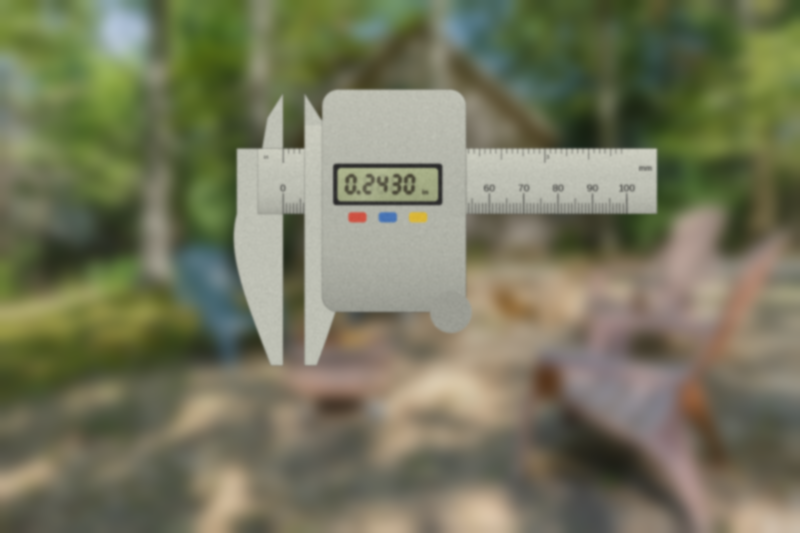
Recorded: 0.2430 in
